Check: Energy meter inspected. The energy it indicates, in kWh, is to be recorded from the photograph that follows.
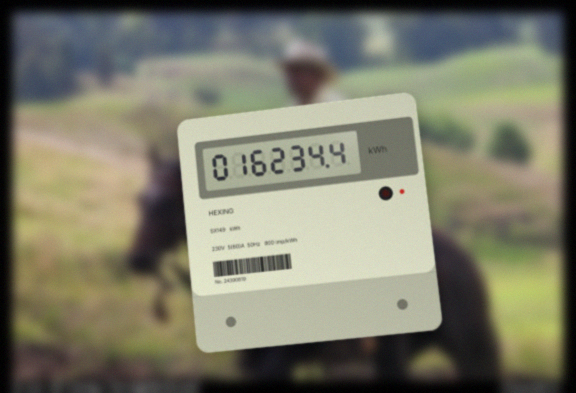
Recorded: 16234.4 kWh
